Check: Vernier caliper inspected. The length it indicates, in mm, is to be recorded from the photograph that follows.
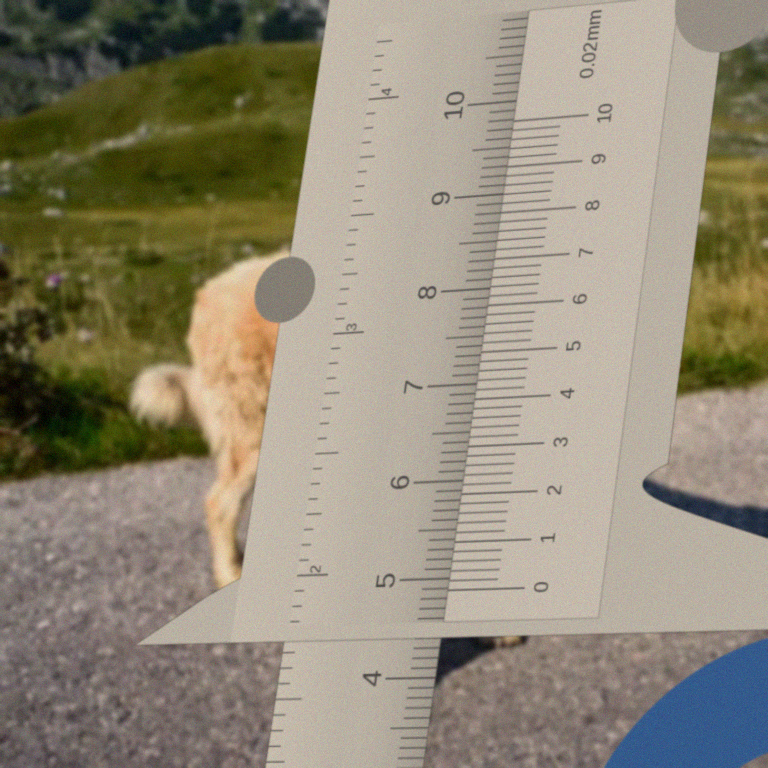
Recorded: 48.8 mm
